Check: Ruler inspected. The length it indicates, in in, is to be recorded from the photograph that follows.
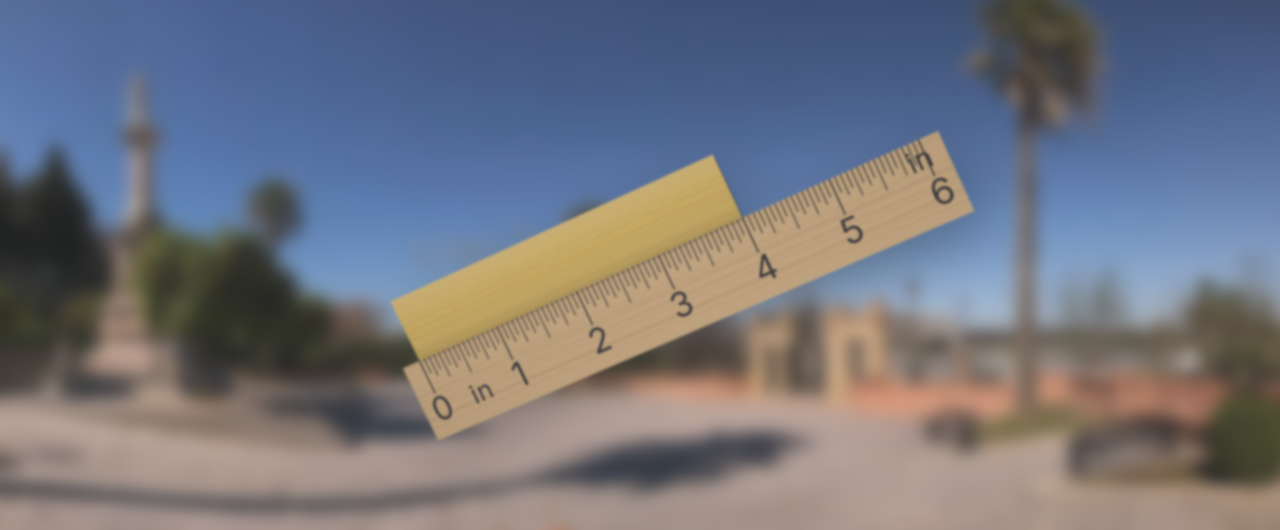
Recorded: 4 in
